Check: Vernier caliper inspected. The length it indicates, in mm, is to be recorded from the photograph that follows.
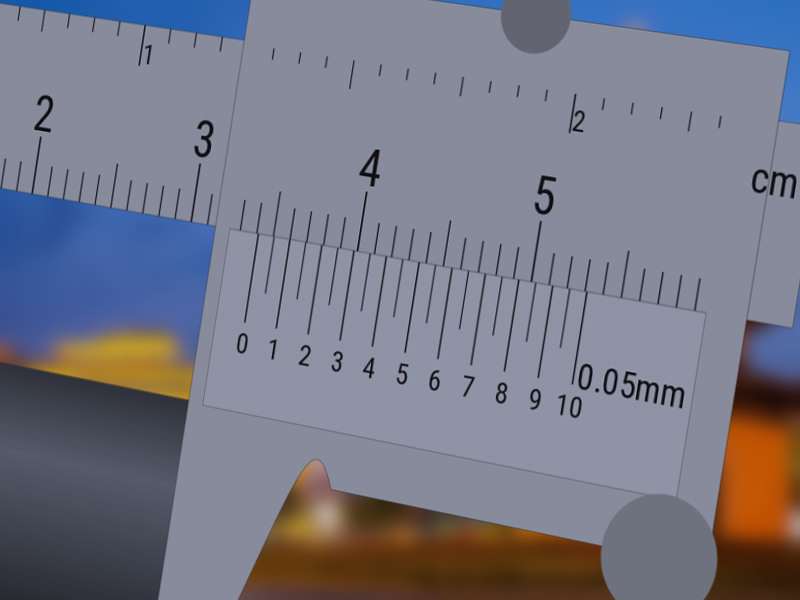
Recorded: 34.1 mm
